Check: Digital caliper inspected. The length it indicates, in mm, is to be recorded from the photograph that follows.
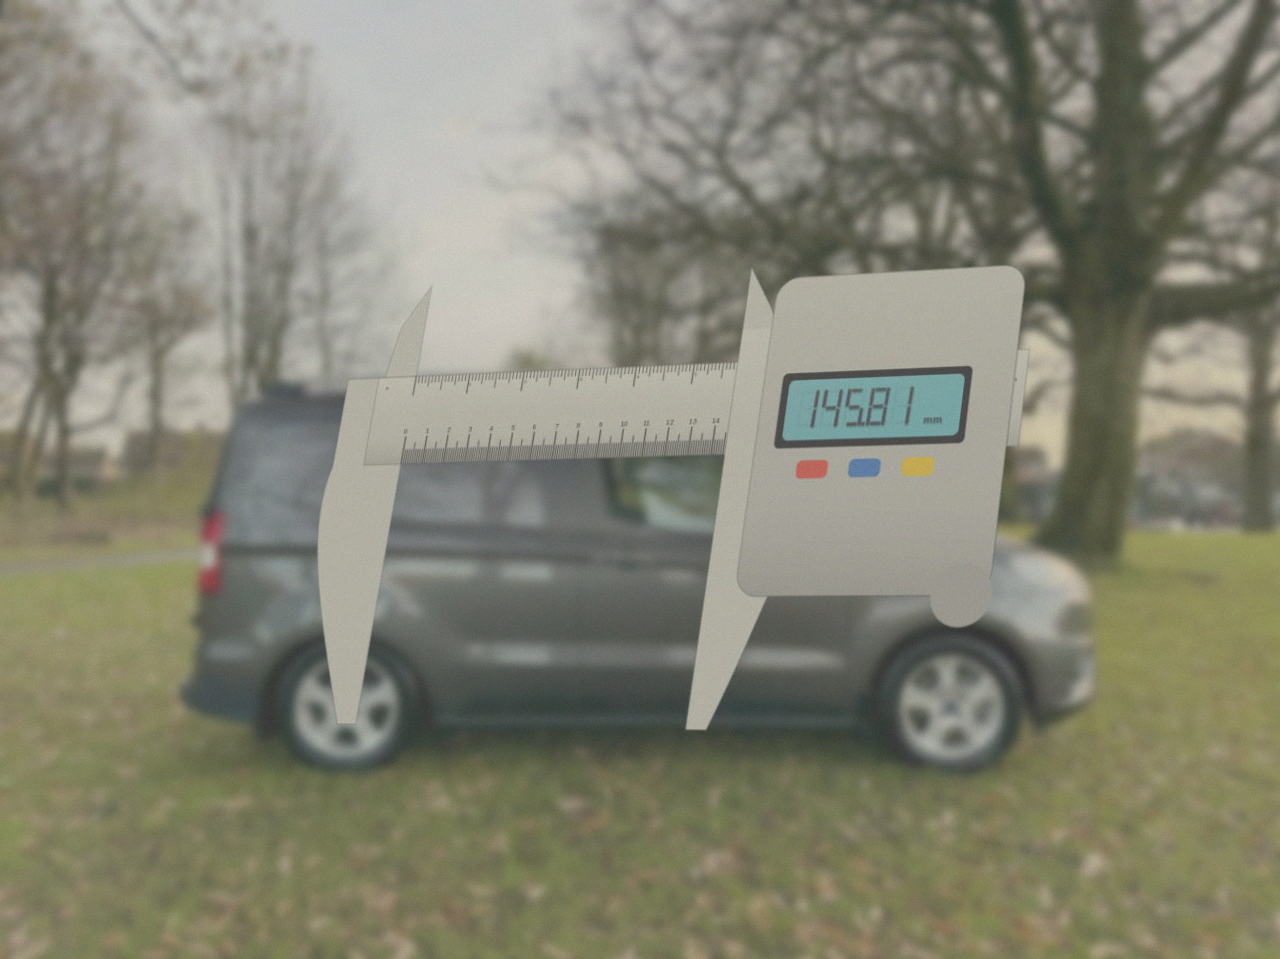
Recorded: 145.81 mm
